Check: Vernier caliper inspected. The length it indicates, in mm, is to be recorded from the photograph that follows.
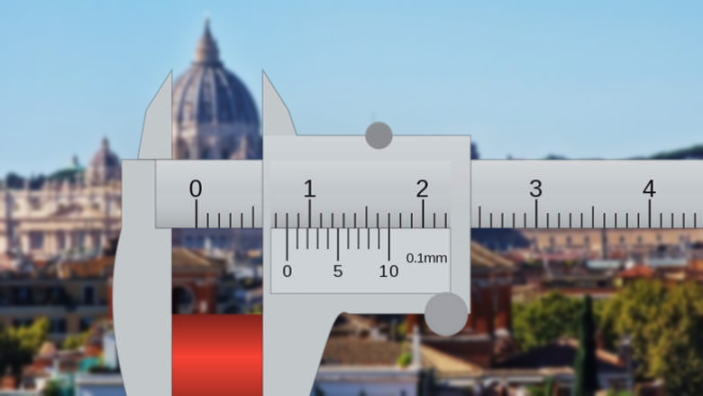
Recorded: 8.0 mm
